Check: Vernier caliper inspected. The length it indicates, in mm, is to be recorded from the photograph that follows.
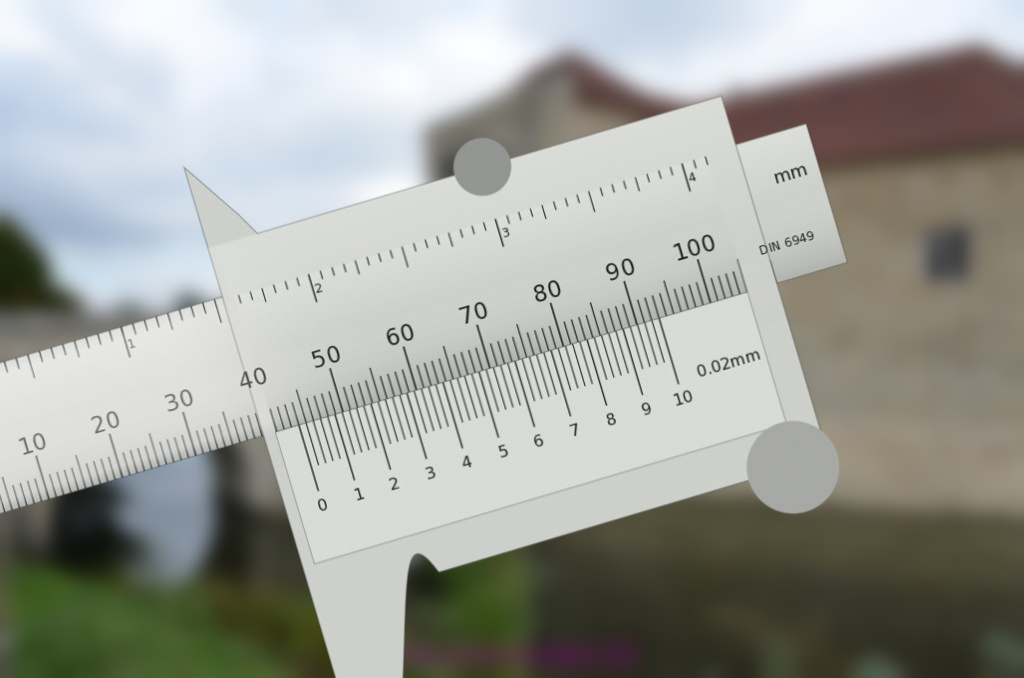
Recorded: 44.0 mm
